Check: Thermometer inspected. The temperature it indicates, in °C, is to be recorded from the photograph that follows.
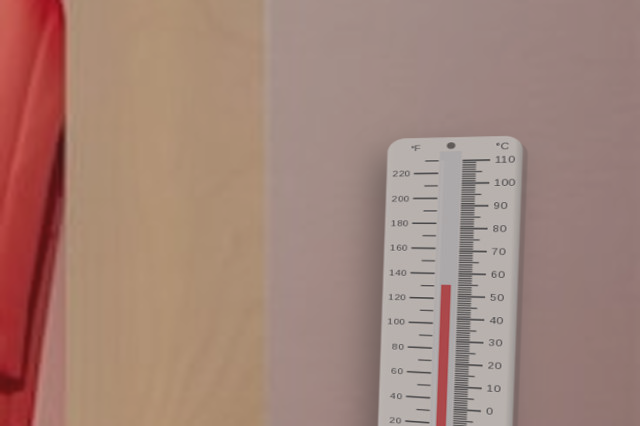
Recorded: 55 °C
